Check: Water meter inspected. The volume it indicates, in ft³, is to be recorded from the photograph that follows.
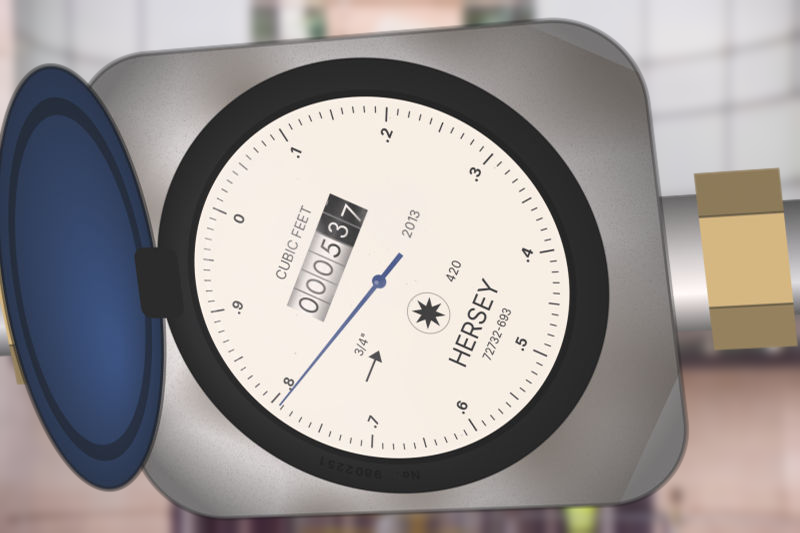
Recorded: 536.79 ft³
